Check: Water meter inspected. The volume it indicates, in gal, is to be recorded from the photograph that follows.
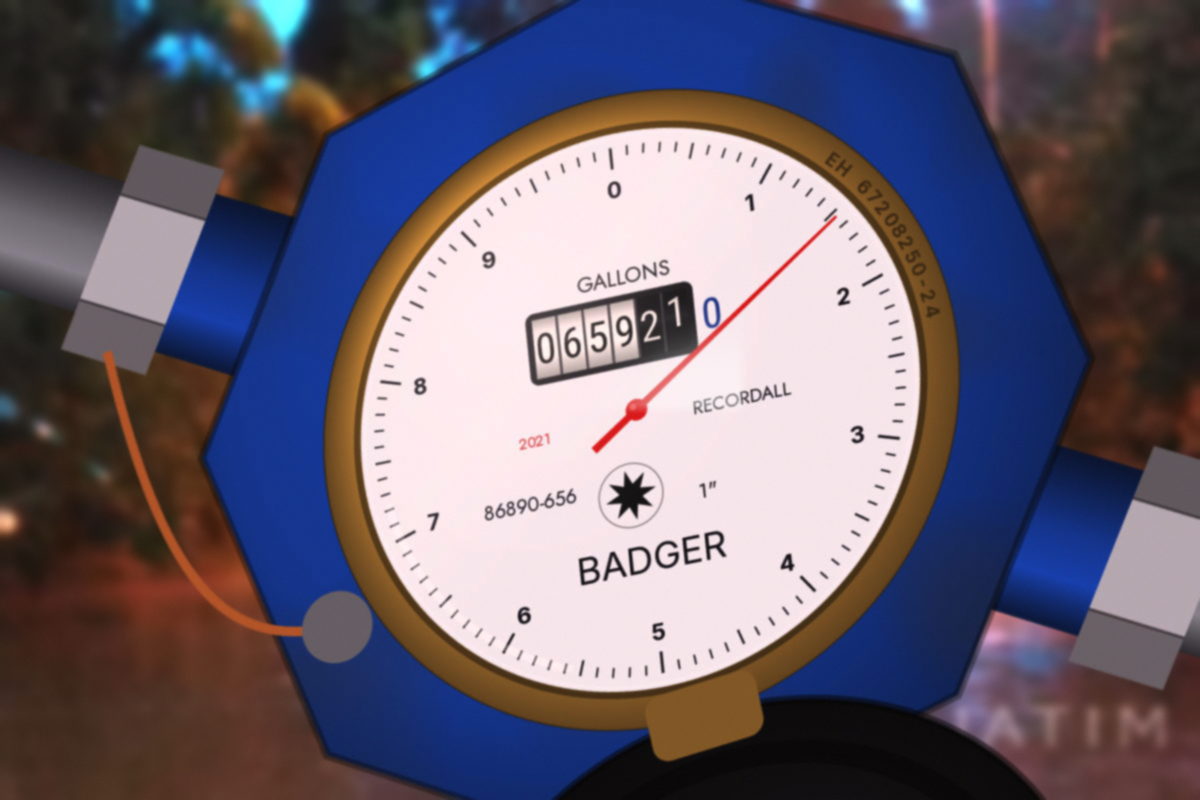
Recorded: 659211.5 gal
